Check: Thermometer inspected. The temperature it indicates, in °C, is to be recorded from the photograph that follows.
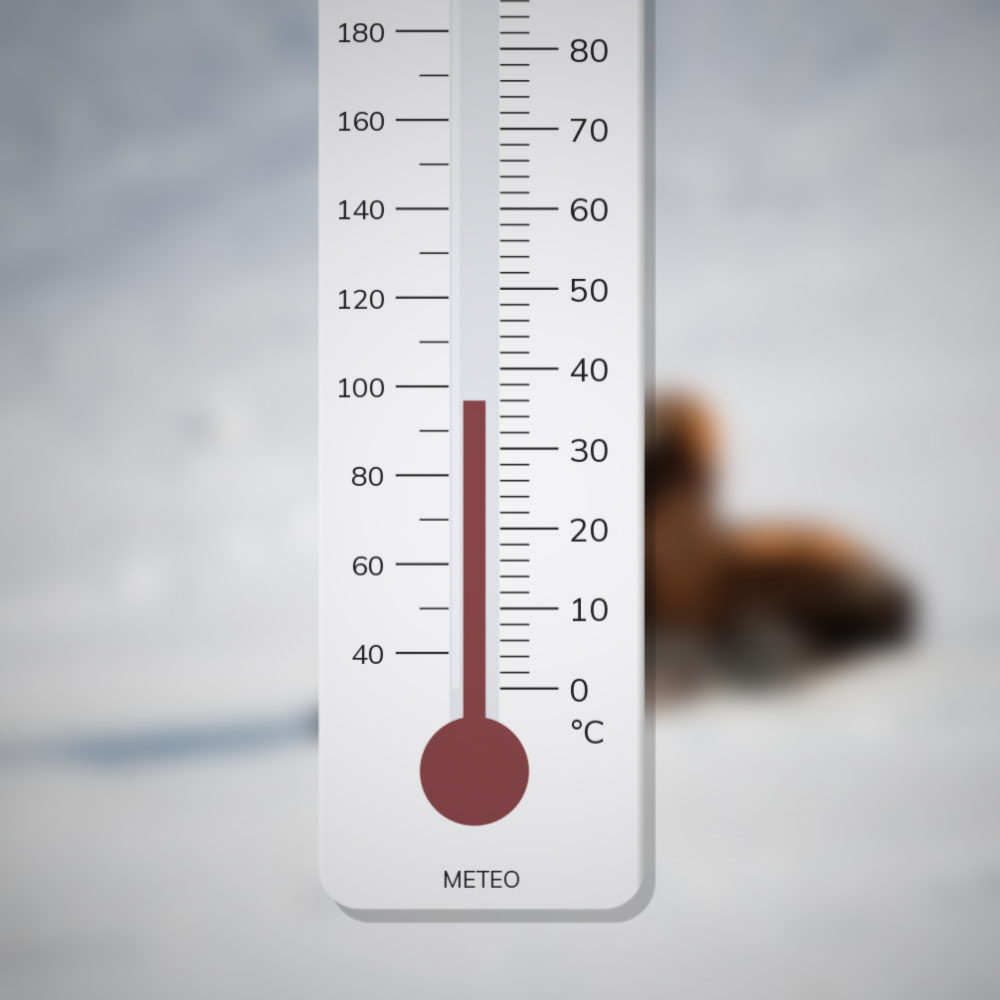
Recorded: 36 °C
